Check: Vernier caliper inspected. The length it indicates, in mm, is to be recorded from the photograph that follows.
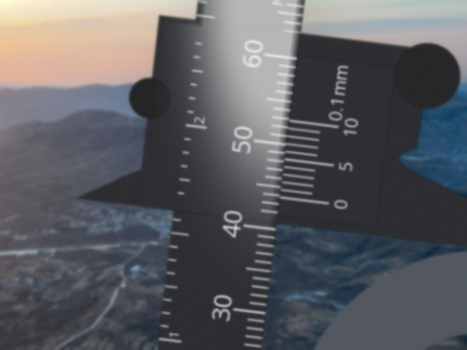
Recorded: 43.8 mm
